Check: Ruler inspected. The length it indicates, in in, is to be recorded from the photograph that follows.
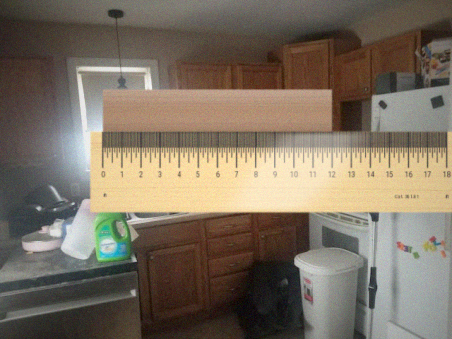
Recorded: 12 in
